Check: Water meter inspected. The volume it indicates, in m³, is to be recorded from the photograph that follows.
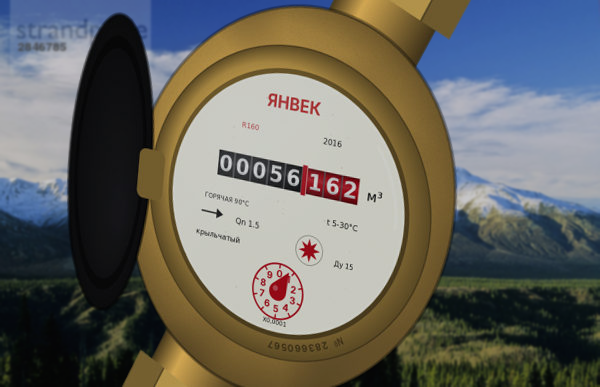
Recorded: 56.1620 m³
